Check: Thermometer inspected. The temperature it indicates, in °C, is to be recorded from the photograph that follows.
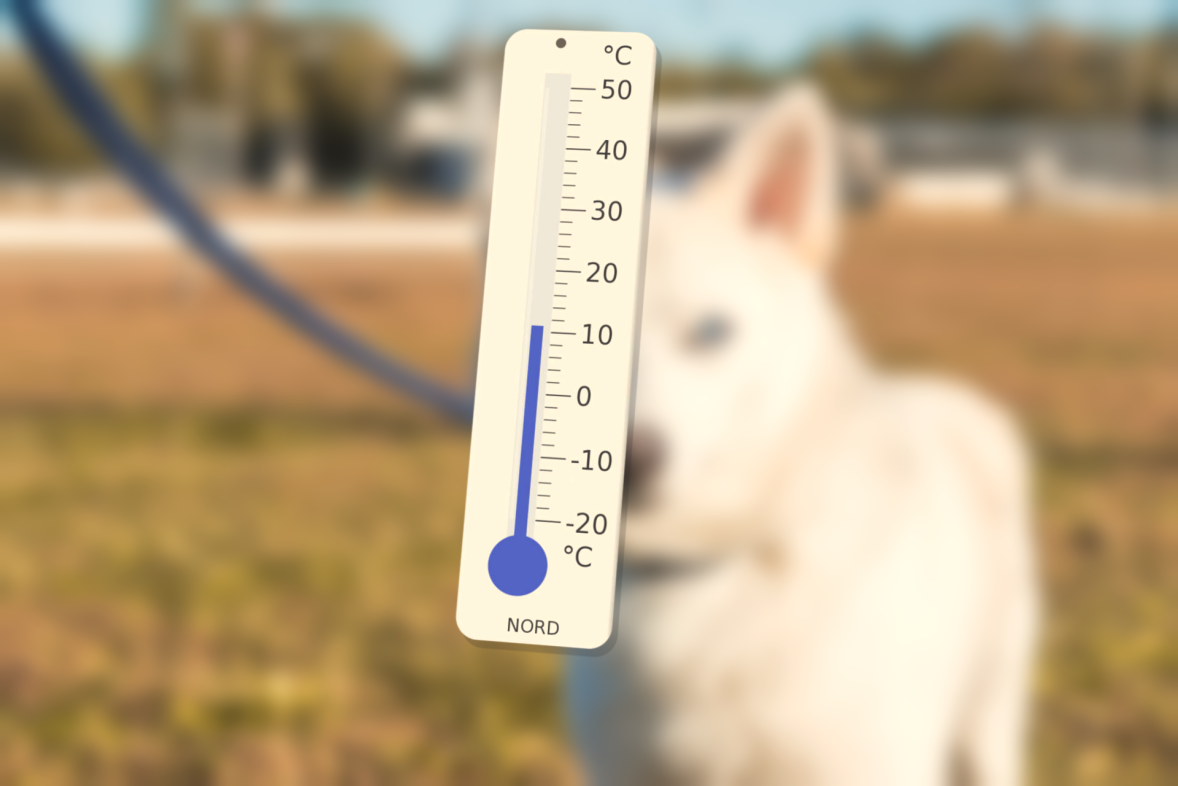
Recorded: 11 °C
